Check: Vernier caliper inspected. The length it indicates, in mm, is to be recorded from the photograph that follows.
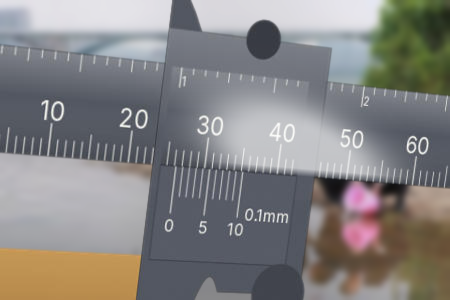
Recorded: 26.2 mm
